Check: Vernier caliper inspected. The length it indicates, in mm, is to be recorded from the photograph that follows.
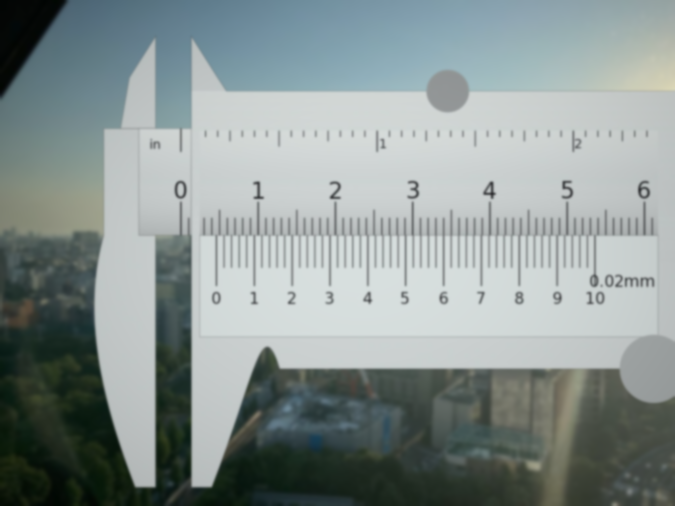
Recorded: 4.6 mm
